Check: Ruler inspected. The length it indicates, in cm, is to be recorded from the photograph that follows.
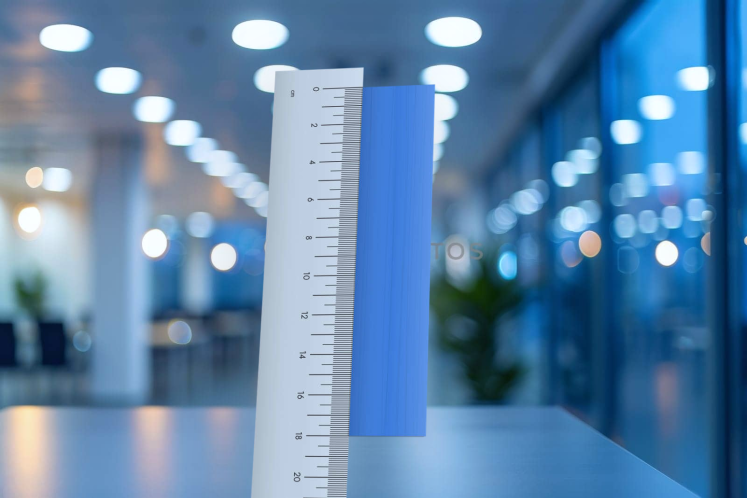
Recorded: 18 cm
